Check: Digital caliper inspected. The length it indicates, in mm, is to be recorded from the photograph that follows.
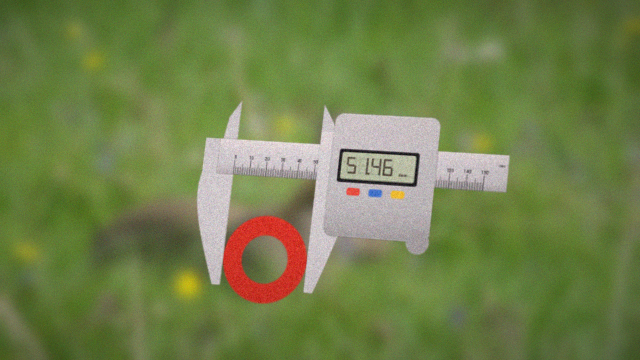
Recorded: 51.46 mm
